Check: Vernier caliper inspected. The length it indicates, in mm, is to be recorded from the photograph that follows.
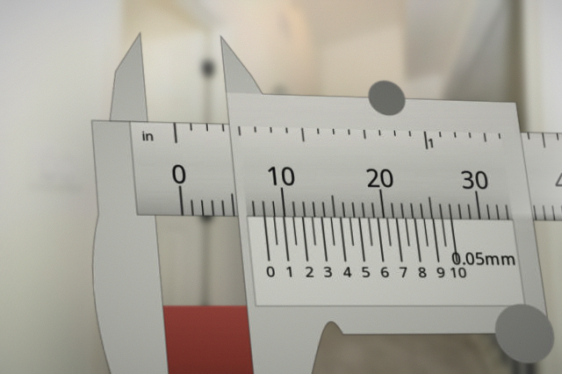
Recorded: 8.0 mm
